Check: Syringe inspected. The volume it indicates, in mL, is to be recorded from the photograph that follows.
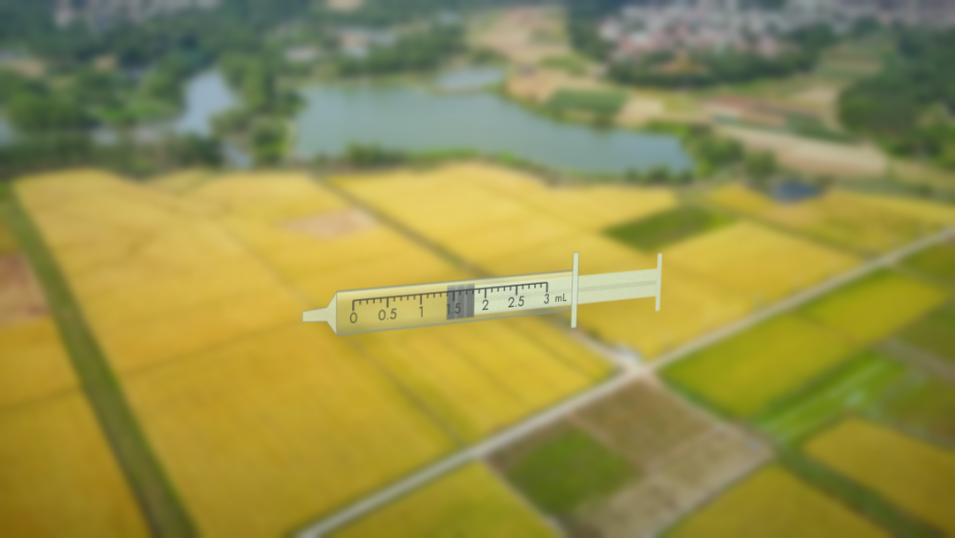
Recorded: 1.4 mL
